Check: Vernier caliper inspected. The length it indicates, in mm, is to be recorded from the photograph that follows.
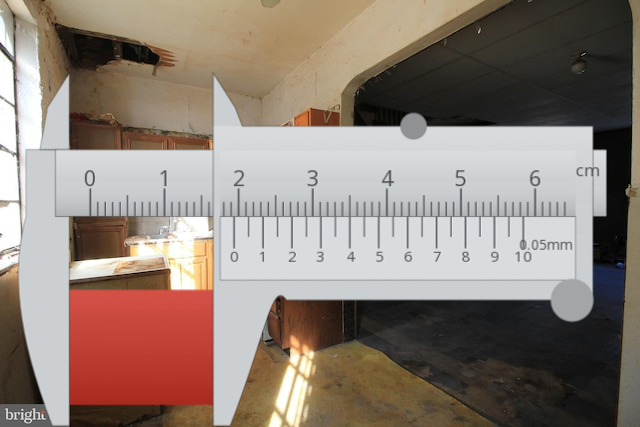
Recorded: 19.4 mm
